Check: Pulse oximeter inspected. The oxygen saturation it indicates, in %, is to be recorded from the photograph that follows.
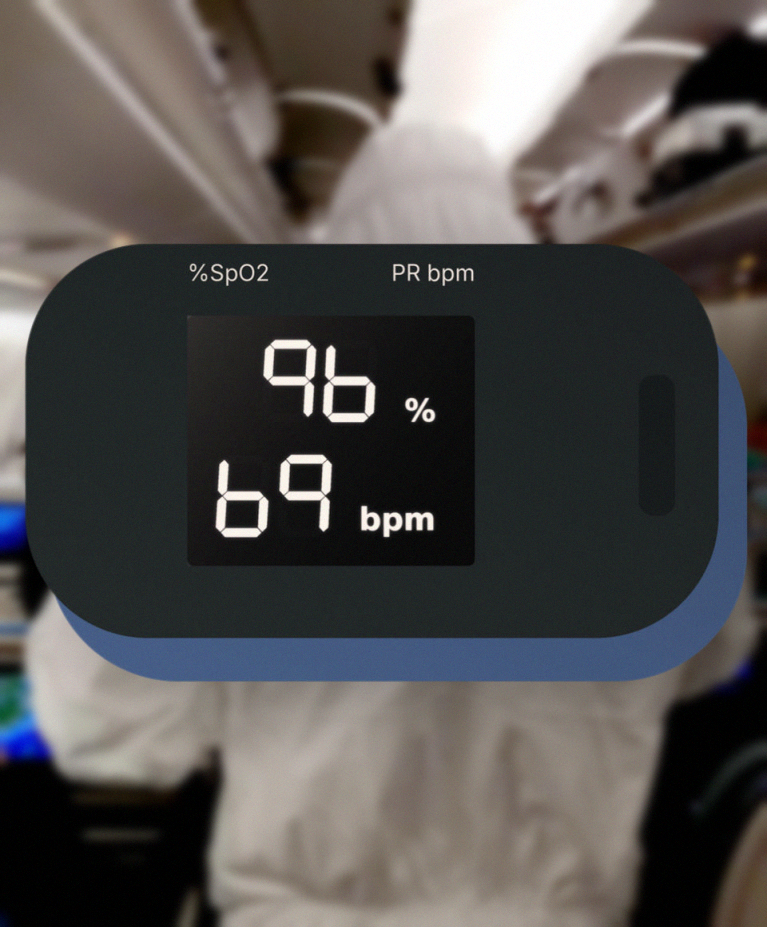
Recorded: 96 %
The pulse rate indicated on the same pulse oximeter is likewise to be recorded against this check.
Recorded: 69 bpm
